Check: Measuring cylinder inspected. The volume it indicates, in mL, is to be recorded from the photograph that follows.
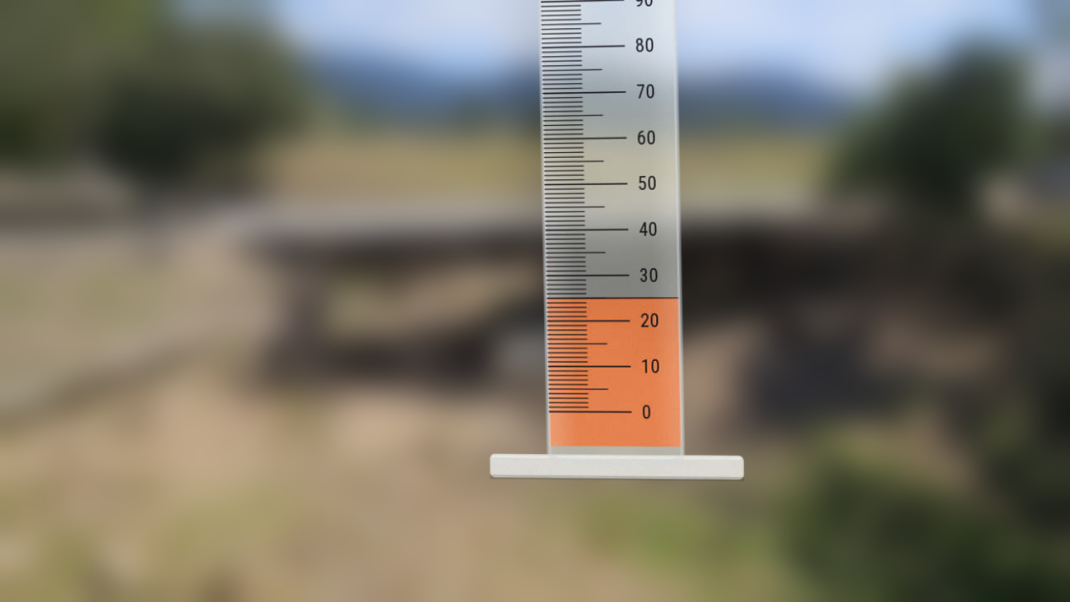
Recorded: 25 mL
